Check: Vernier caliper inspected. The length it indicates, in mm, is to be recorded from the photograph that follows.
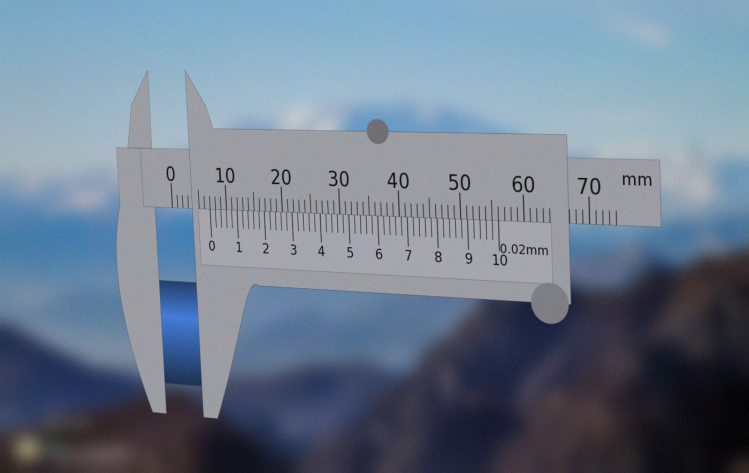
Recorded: 7.0 mm
